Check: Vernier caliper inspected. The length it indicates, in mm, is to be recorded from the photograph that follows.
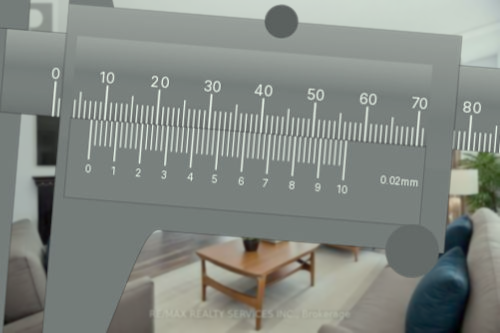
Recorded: 7.5 mm
